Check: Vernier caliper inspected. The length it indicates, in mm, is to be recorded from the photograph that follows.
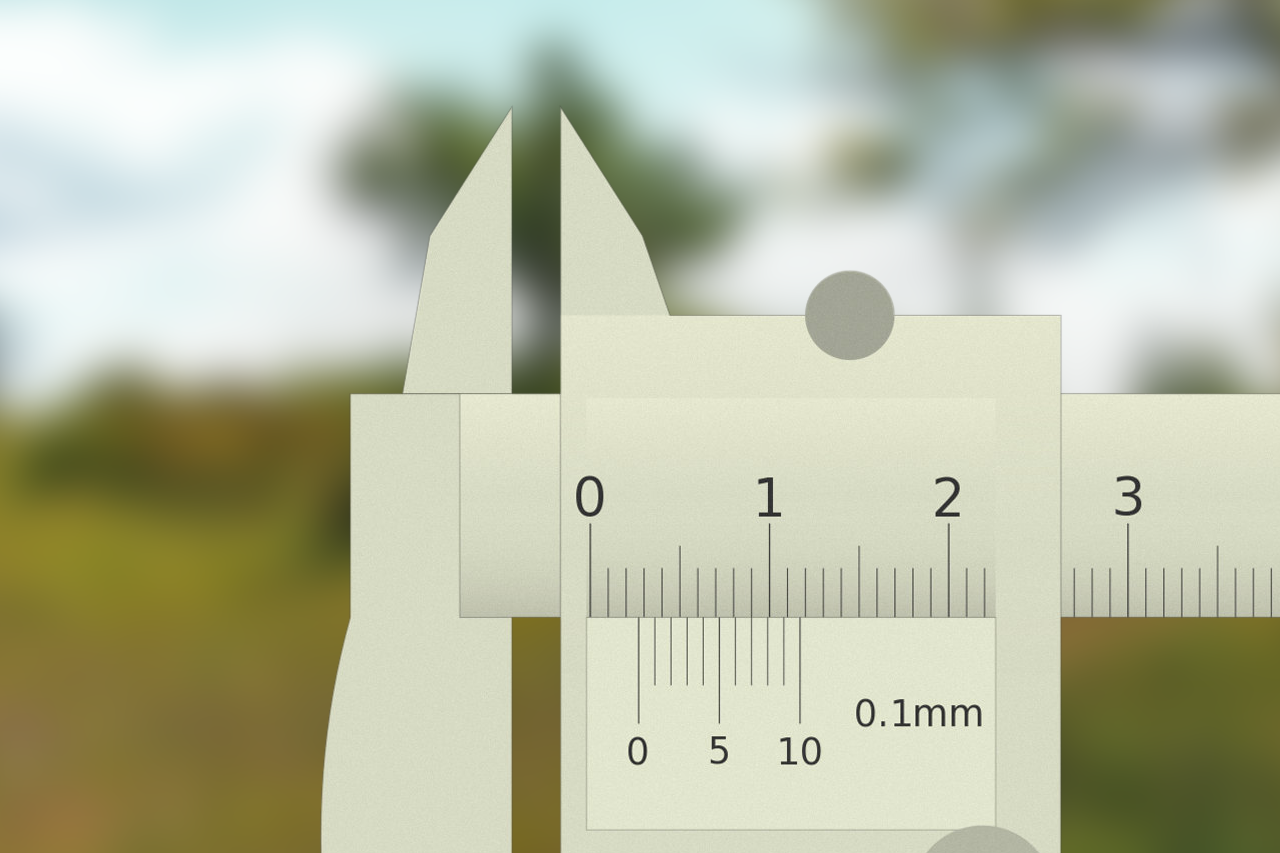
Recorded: 2.7 mm
